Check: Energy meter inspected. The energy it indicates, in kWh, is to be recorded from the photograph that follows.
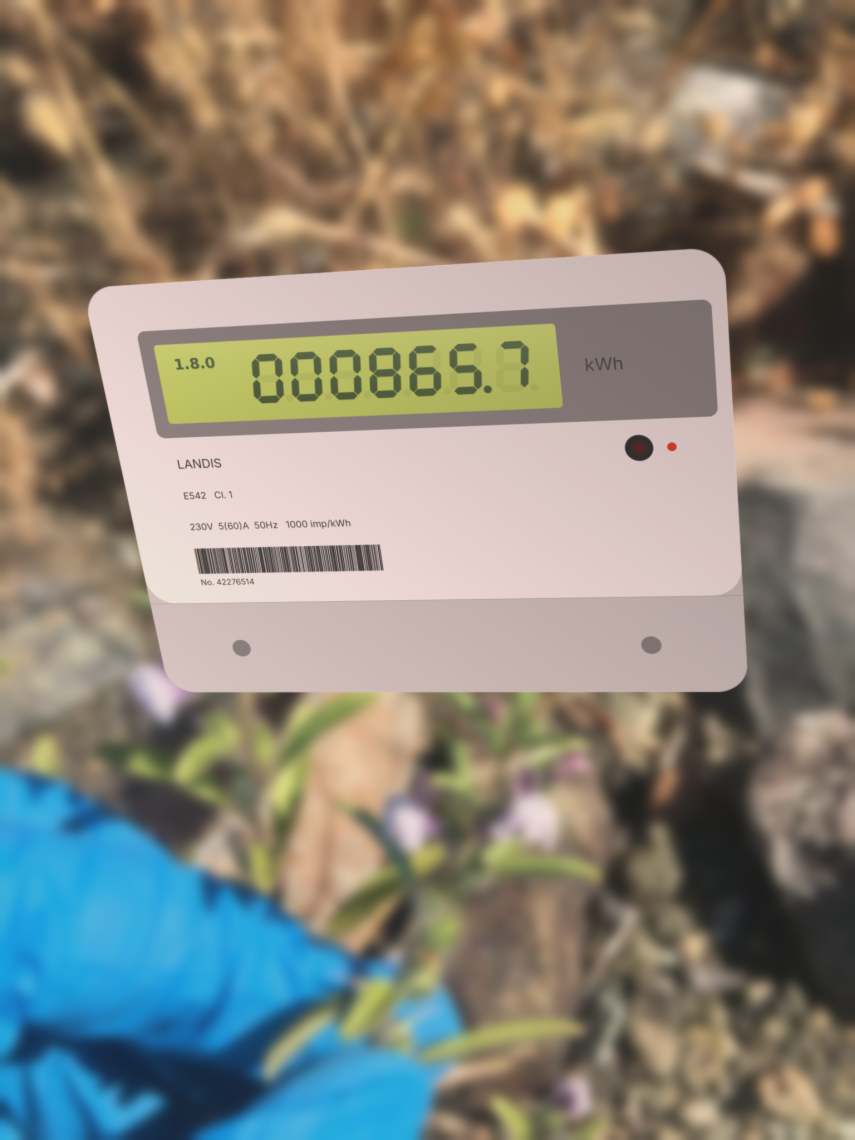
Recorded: 865.7 kWh
